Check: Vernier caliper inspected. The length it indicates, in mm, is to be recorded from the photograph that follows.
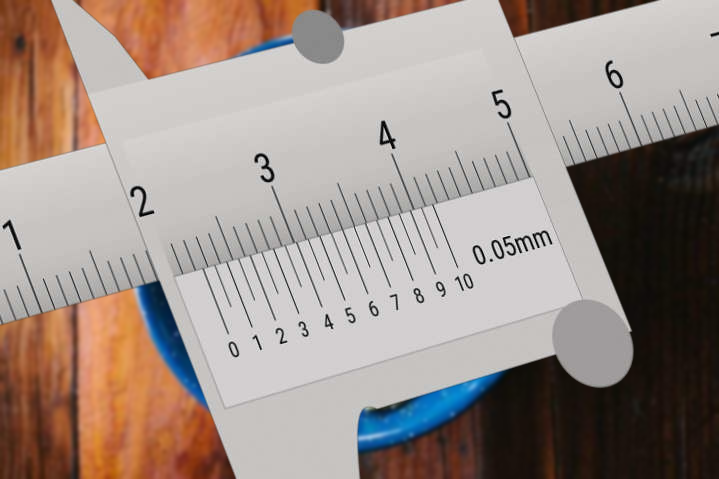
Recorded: 22.6 mm
